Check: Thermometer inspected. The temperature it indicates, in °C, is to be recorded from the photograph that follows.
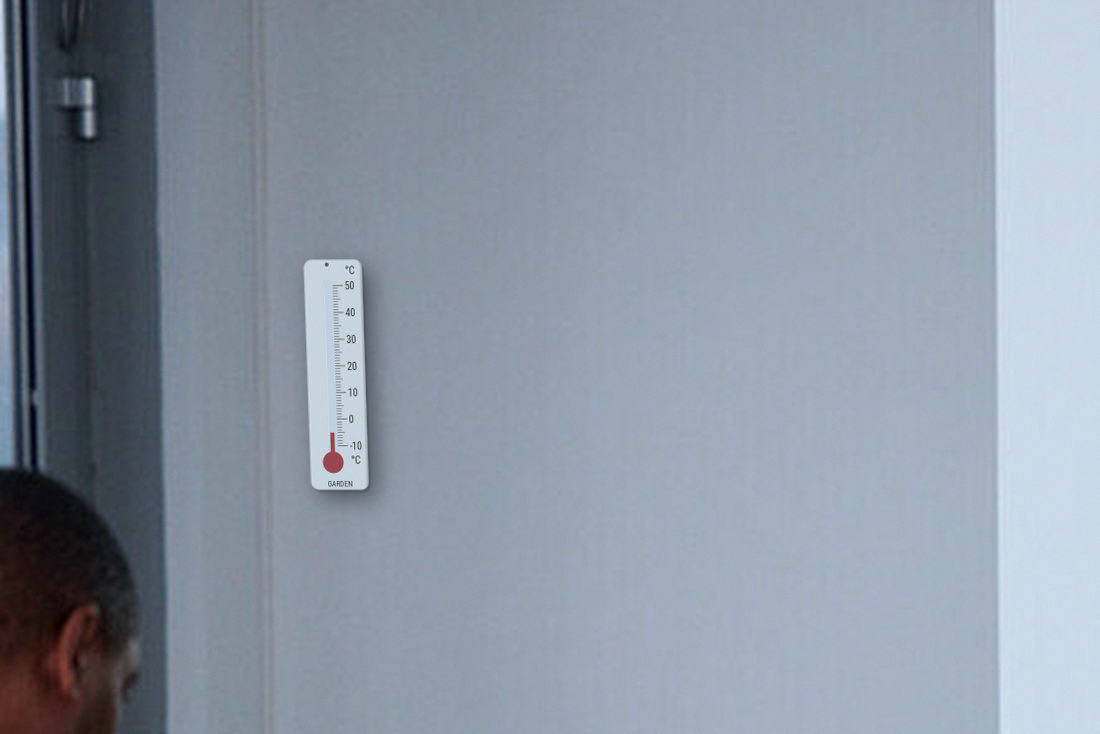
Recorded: -5 °C
